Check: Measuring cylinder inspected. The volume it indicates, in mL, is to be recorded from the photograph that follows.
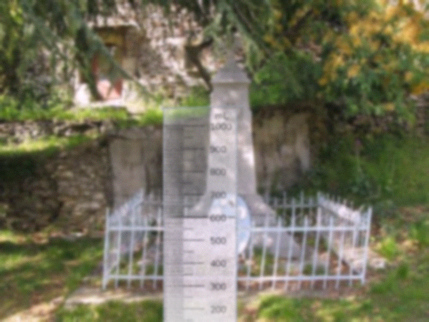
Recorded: 600 mL
